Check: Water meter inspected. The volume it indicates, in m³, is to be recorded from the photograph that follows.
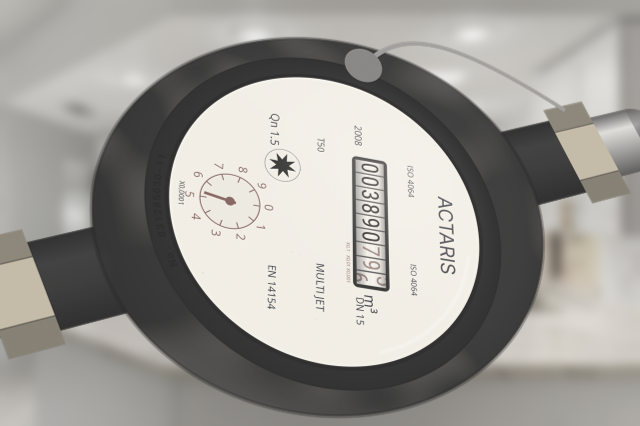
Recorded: 3890.7955 m³
